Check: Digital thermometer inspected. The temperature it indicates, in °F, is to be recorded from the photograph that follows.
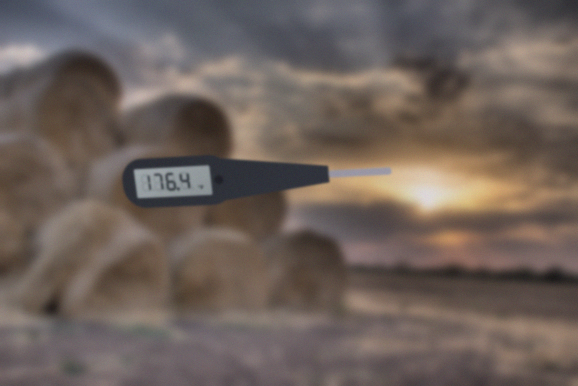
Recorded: 176.4 °F
